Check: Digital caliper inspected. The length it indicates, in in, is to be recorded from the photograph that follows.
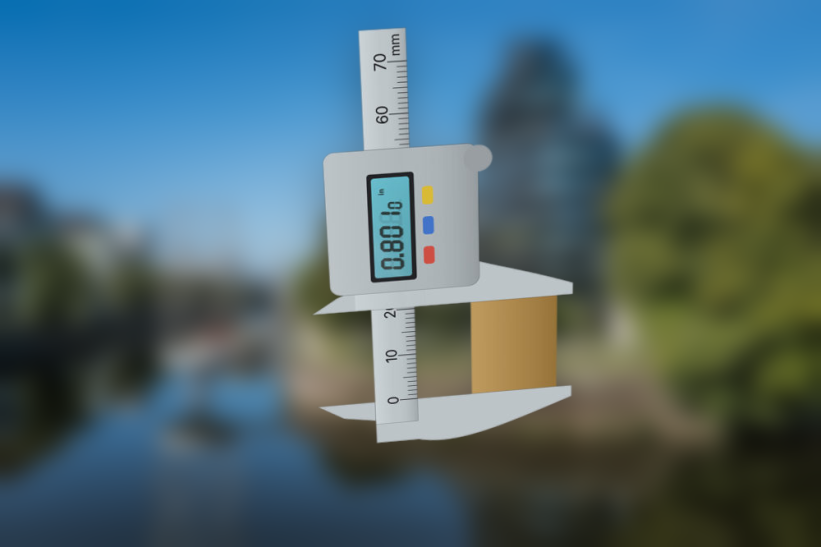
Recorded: 0.8010 in
